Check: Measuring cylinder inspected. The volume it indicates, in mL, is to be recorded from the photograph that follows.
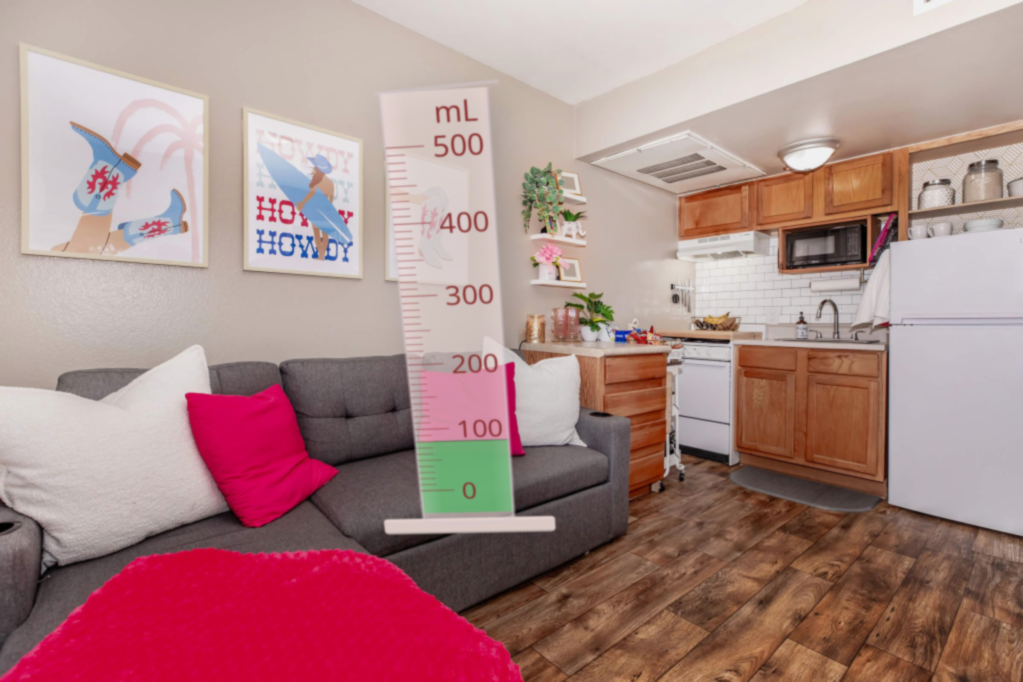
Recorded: 80 mL
